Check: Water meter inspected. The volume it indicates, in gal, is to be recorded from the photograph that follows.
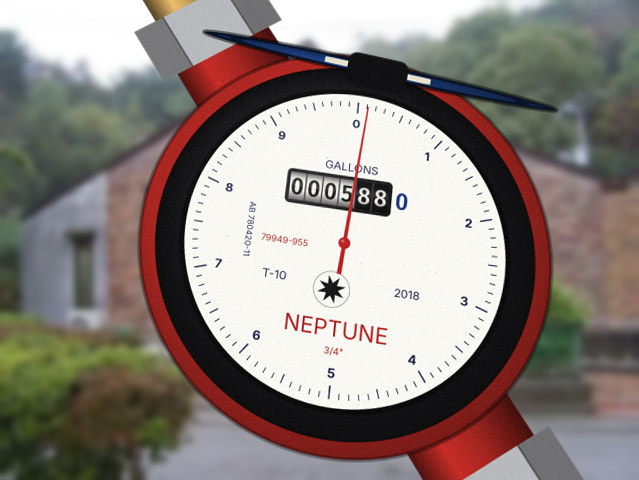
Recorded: 5880.1 gal
